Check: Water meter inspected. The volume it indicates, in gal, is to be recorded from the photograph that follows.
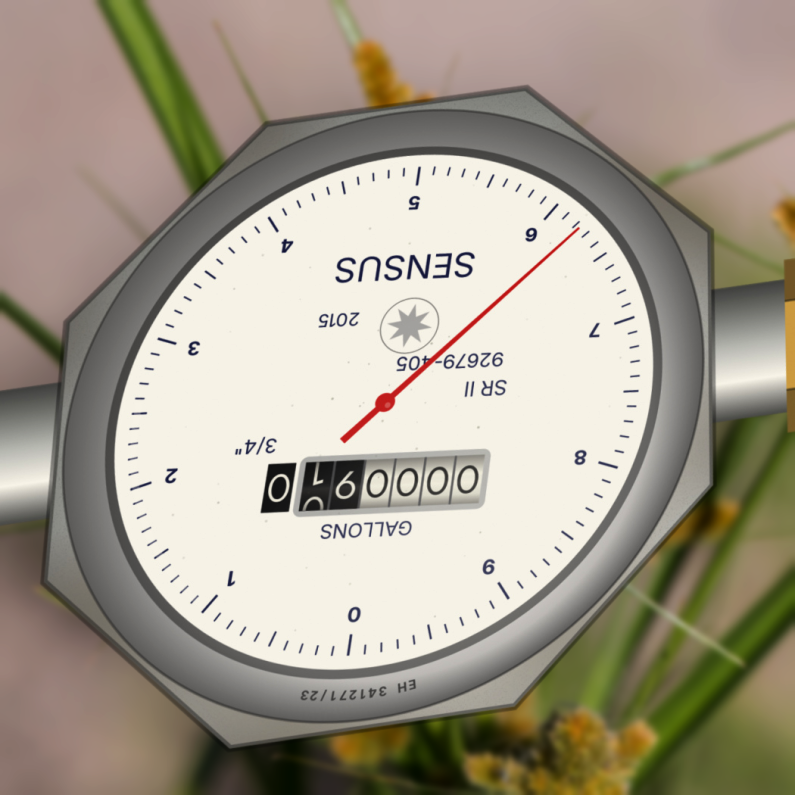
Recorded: 906.2 gal
